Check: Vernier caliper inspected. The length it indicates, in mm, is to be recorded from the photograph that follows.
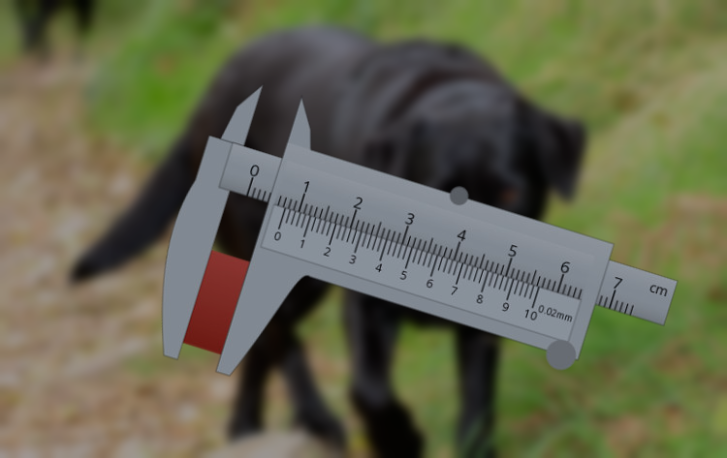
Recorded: 7.4 mm
